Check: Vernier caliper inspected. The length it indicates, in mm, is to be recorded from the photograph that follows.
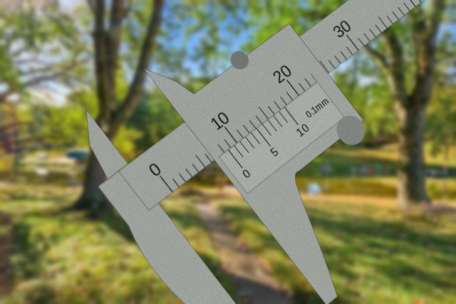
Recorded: 8.6 mm
